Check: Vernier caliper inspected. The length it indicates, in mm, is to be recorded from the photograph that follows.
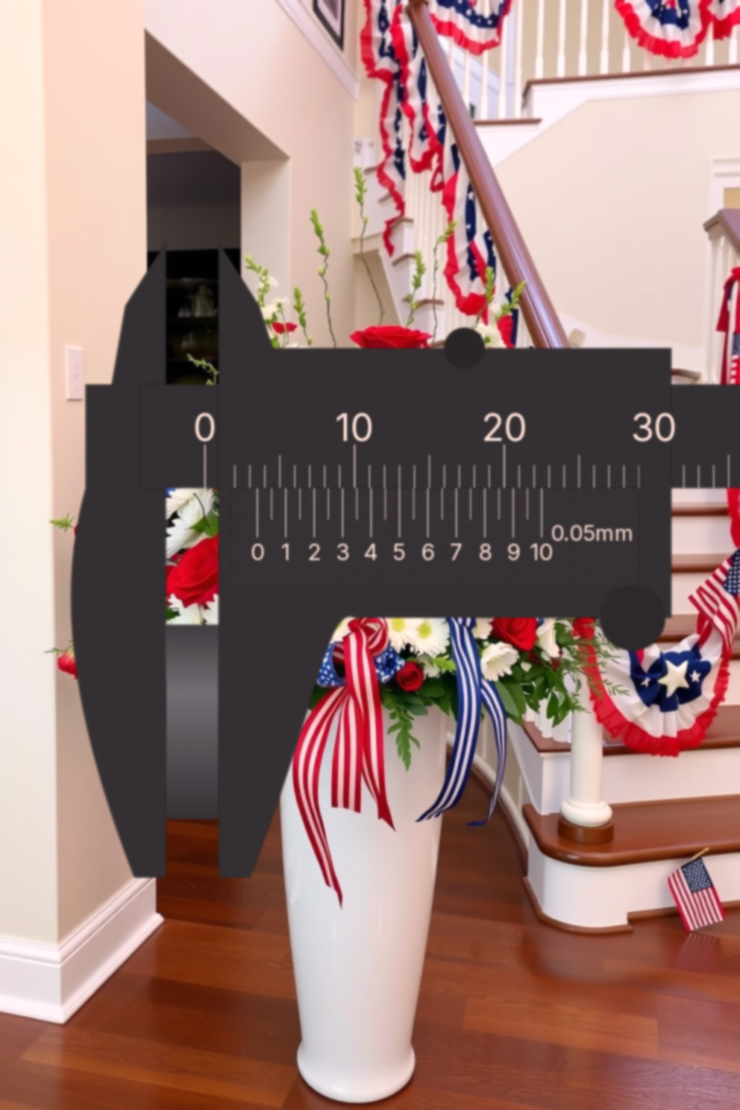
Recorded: 3.5 mm
